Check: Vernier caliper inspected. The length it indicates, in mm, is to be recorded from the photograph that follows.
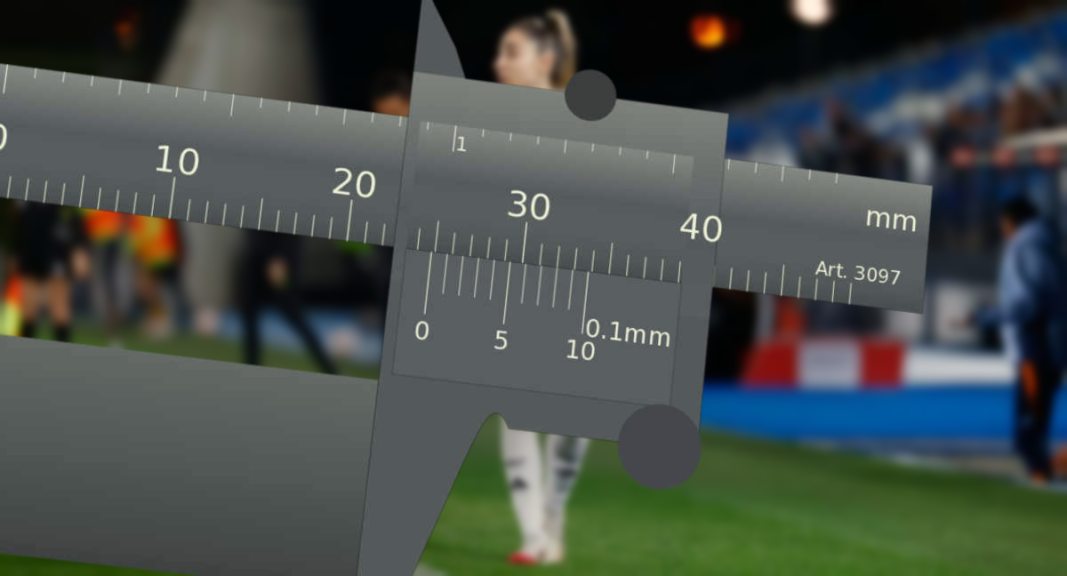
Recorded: 24.8 mm
